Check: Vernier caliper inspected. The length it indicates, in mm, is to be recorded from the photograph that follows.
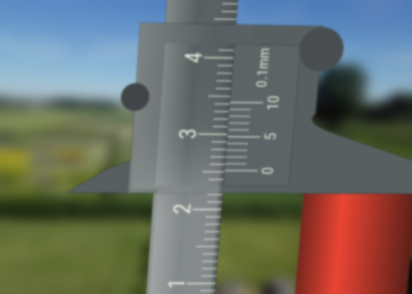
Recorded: 25.2 mm
